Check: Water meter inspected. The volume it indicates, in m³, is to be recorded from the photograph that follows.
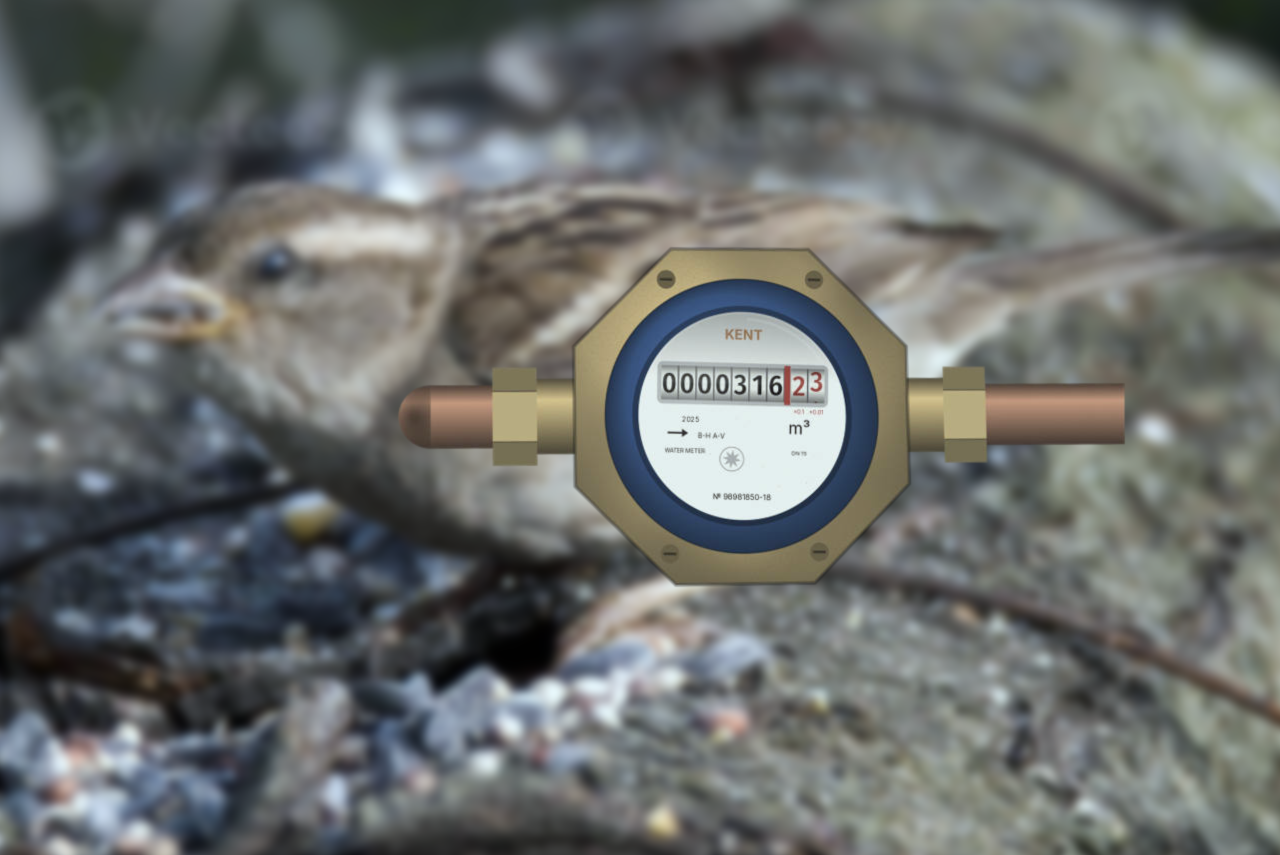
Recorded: 316.23 m³
